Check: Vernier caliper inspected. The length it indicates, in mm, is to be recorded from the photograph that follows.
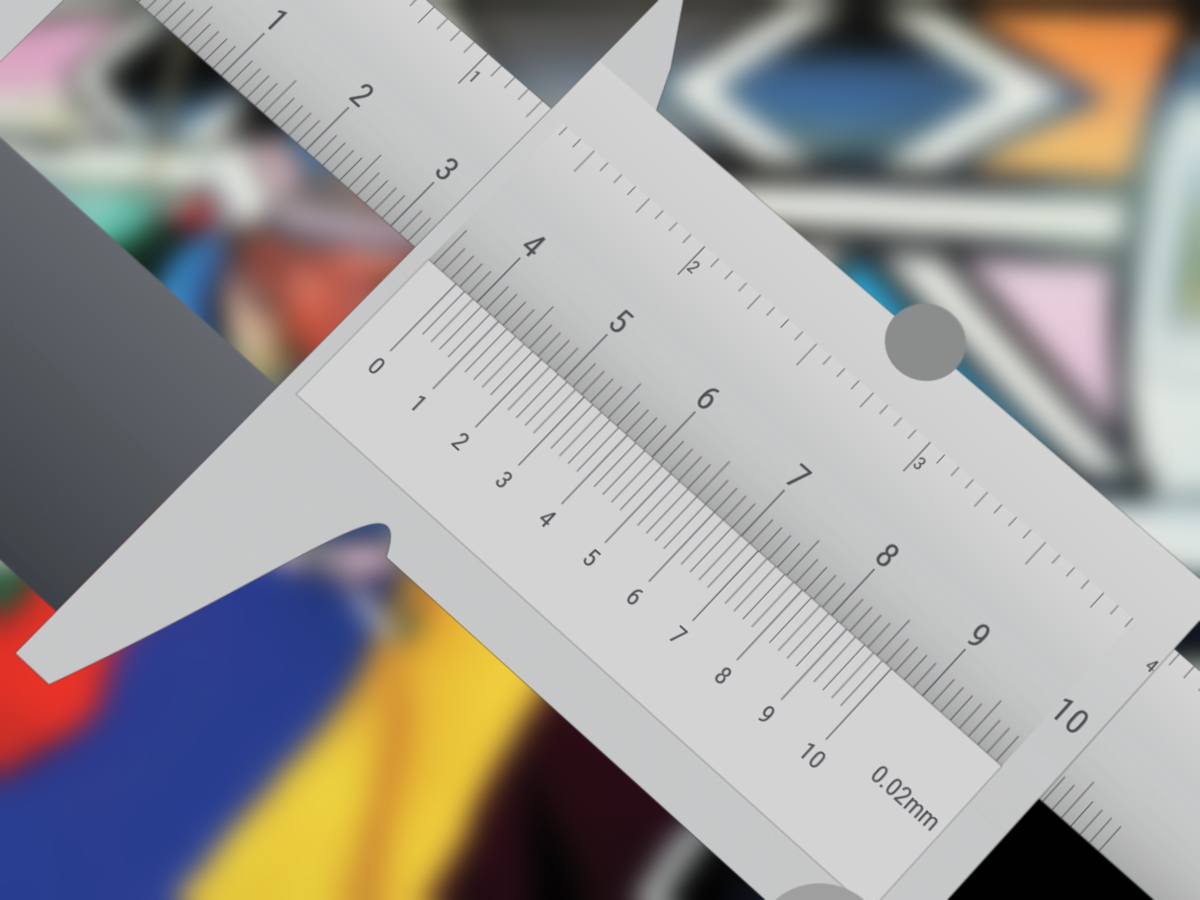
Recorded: 37.6 mm
